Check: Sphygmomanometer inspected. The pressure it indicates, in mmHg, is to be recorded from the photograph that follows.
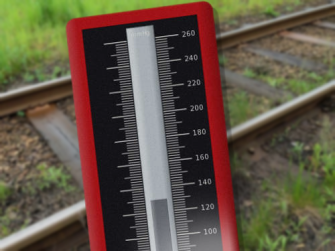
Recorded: 130 mmHg
